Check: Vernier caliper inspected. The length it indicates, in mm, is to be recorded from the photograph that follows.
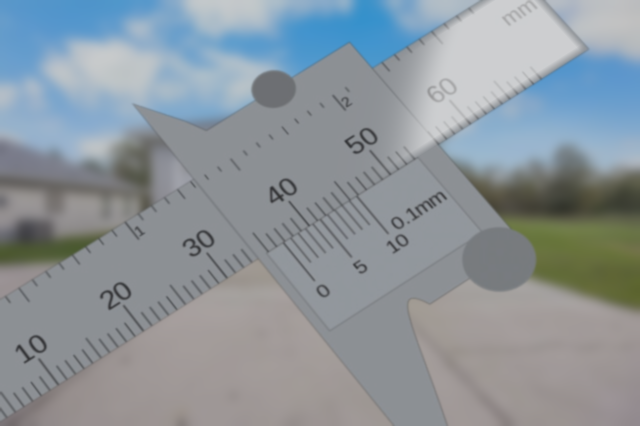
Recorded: 36.8 mm
